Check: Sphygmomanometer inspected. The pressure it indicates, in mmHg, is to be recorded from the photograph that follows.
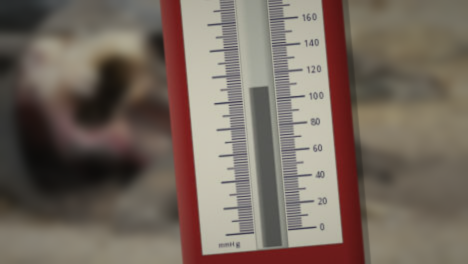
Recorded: 110 mmHg
